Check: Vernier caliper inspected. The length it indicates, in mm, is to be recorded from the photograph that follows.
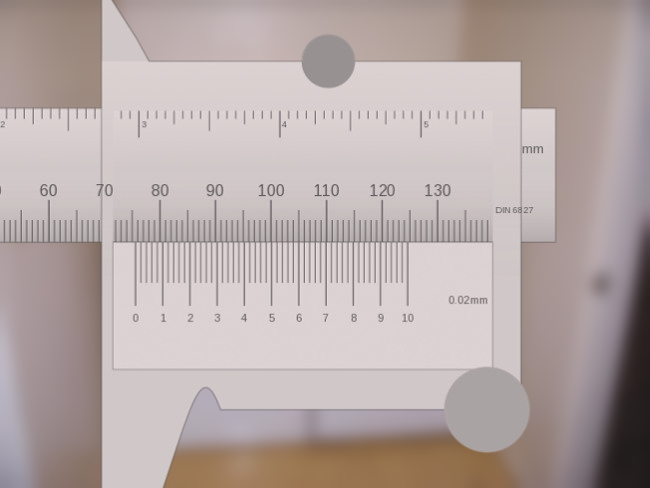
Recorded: 75.6 mm
